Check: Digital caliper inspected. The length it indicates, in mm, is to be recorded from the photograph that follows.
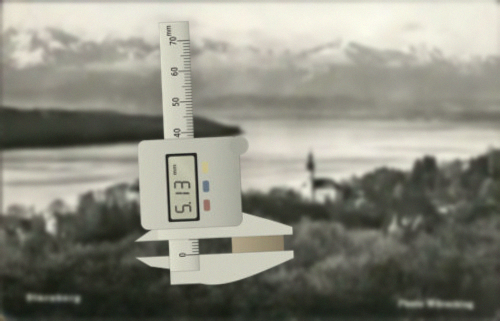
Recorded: 5.13 mm
